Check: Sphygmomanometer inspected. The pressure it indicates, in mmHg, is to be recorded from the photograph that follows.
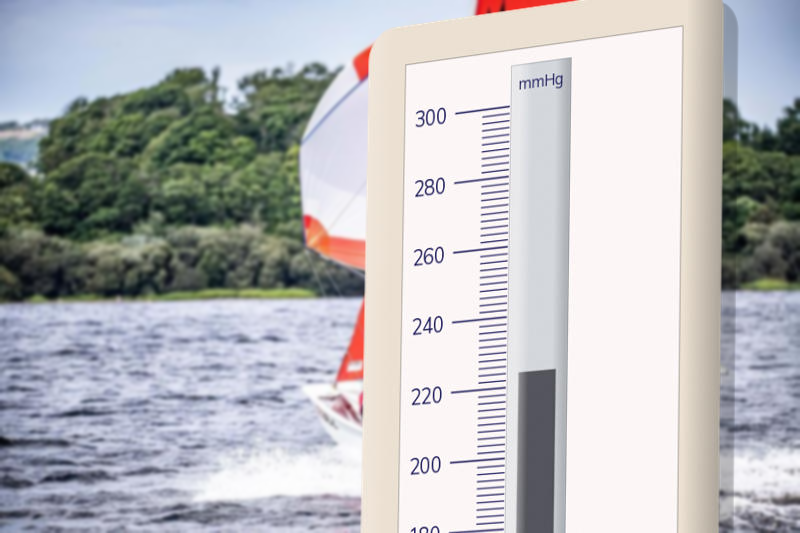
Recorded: 224 mmHg
